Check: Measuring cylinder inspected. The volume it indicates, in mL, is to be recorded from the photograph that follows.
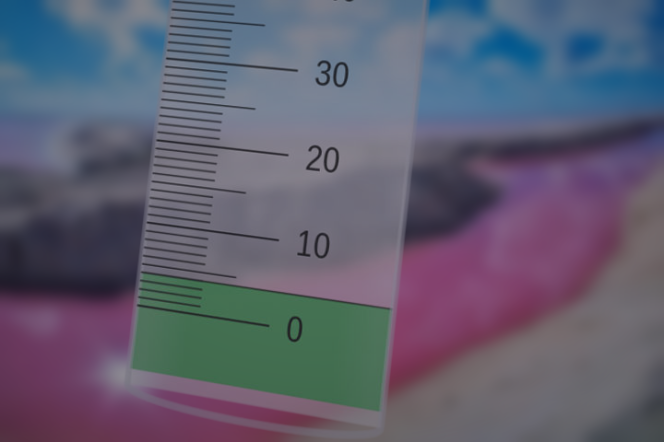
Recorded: 4 mL
